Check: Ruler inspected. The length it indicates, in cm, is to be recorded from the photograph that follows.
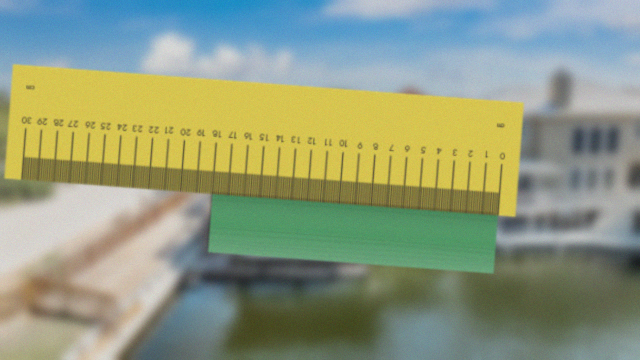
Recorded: 18 cm
